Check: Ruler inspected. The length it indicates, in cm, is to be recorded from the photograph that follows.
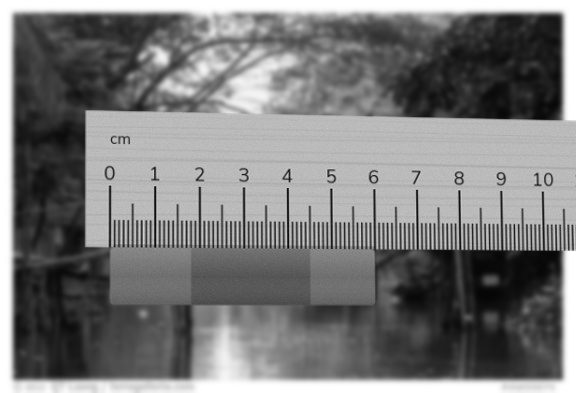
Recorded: 6 cm
